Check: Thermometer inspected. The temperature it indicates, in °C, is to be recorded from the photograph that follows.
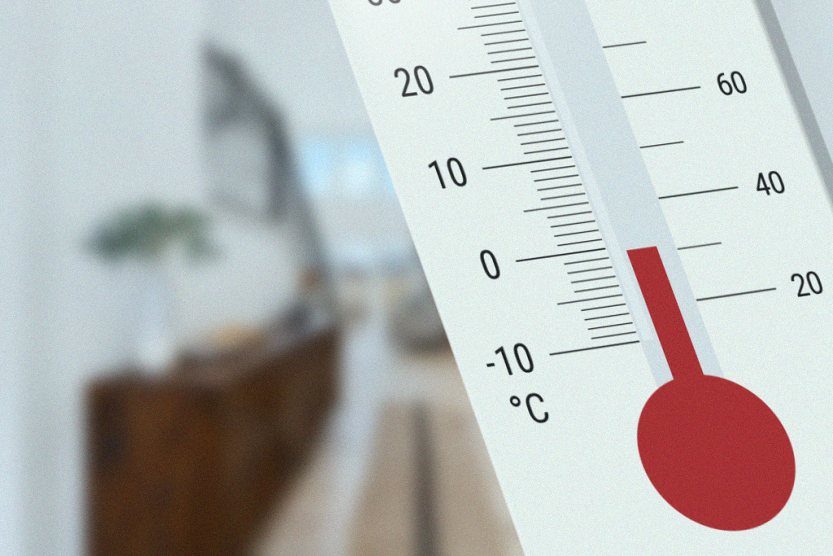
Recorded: -0.5 °C
